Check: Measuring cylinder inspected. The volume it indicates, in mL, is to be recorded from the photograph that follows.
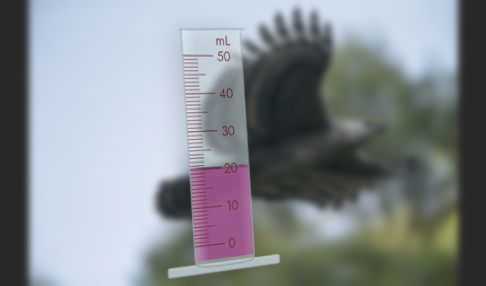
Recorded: 20 mL
